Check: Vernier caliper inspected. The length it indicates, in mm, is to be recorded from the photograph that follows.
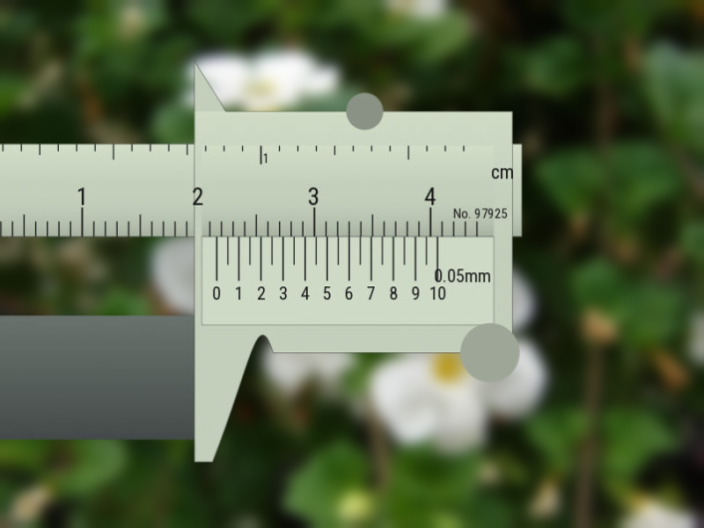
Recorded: 21.6 mm
